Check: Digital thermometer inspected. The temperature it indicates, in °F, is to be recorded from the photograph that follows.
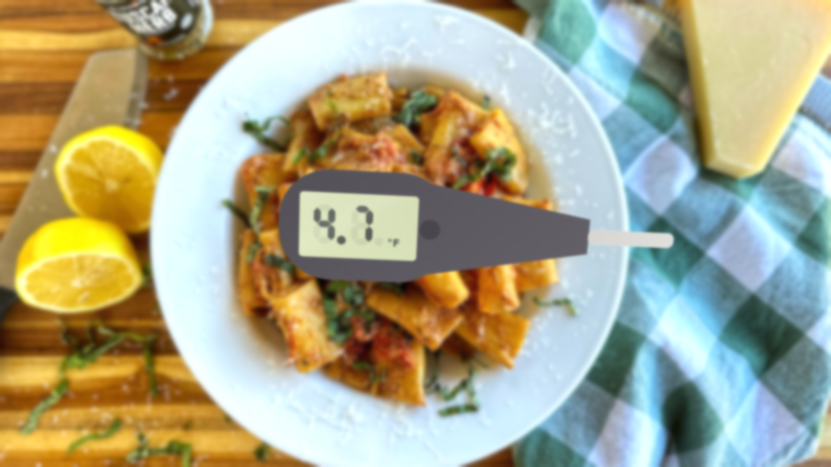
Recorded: 4.7 °F
